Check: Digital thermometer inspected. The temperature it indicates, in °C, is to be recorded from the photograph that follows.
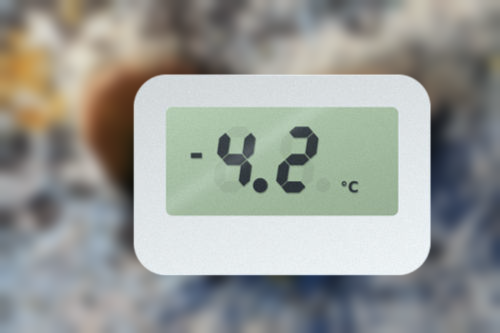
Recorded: -4.2 °C
